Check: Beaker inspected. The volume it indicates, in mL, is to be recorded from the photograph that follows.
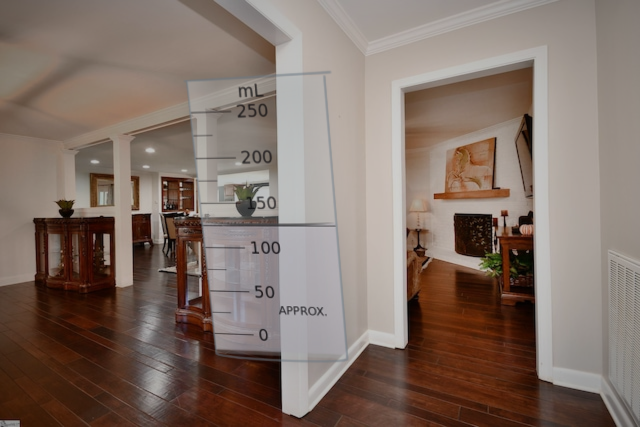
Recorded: 125 mL
